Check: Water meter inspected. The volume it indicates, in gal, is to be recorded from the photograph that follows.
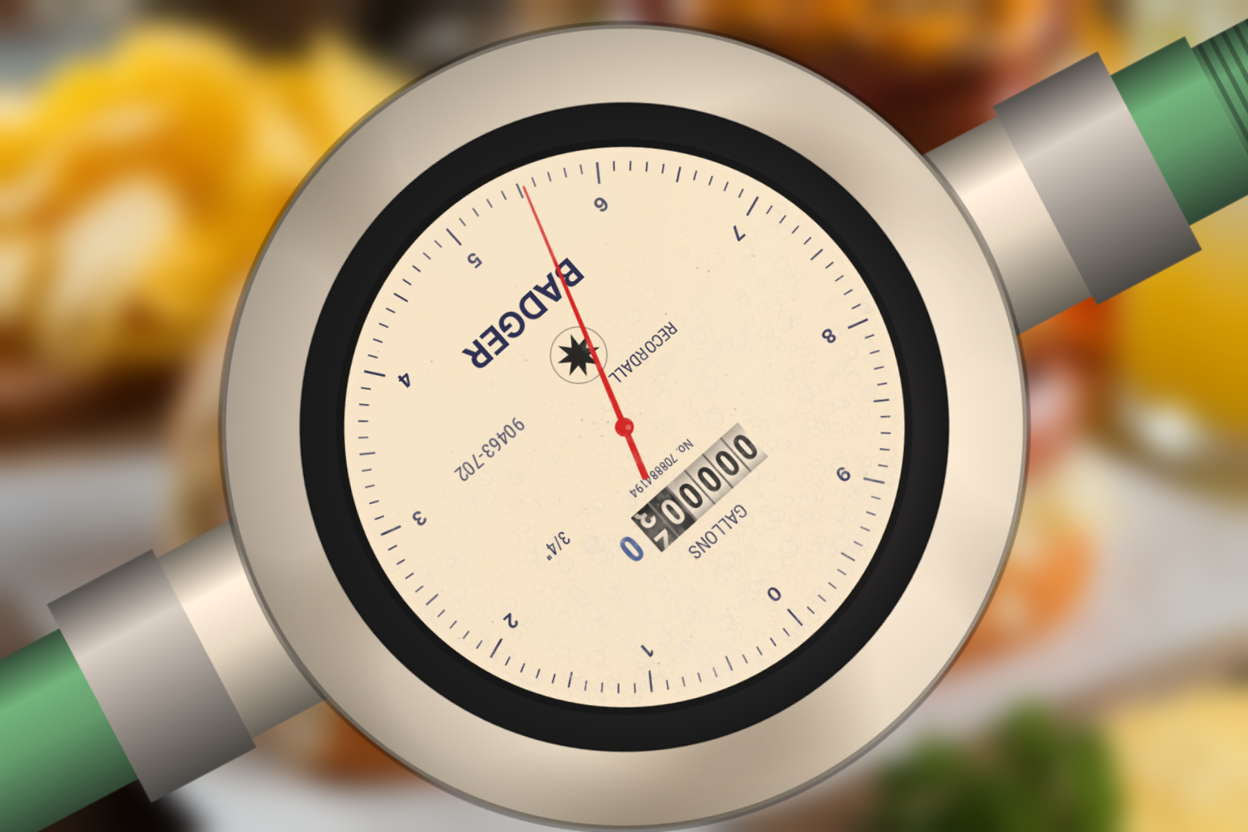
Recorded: 25.5 gal
